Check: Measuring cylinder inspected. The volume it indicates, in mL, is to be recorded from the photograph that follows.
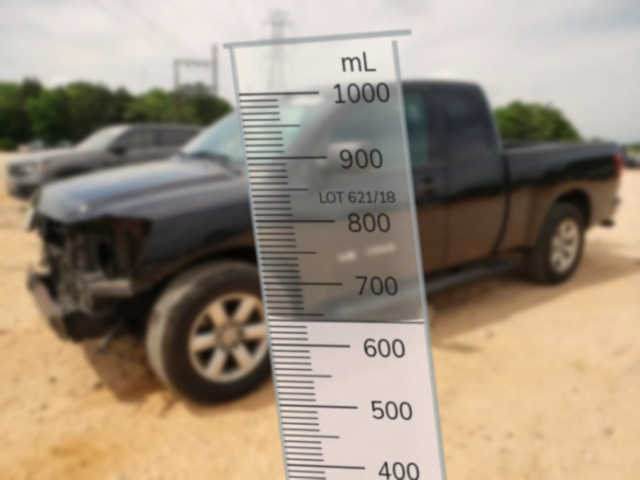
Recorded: 640 mL
